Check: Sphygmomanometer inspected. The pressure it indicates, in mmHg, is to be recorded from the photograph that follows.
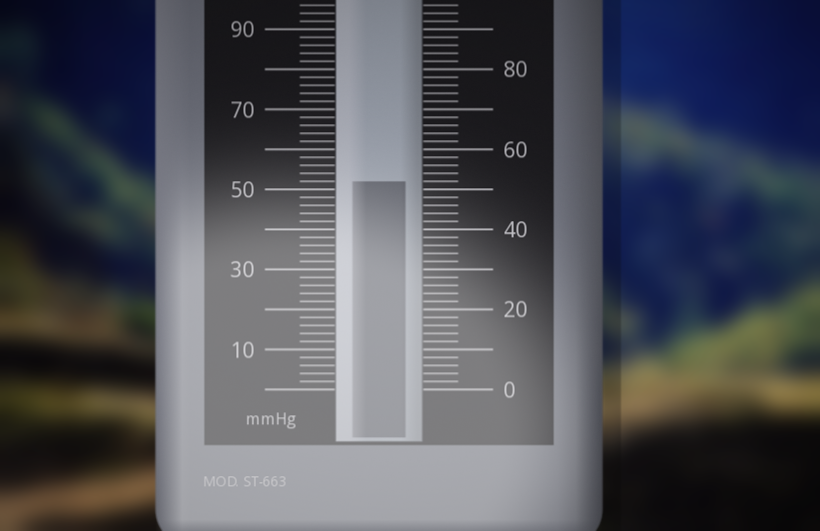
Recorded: 52 mmHg
